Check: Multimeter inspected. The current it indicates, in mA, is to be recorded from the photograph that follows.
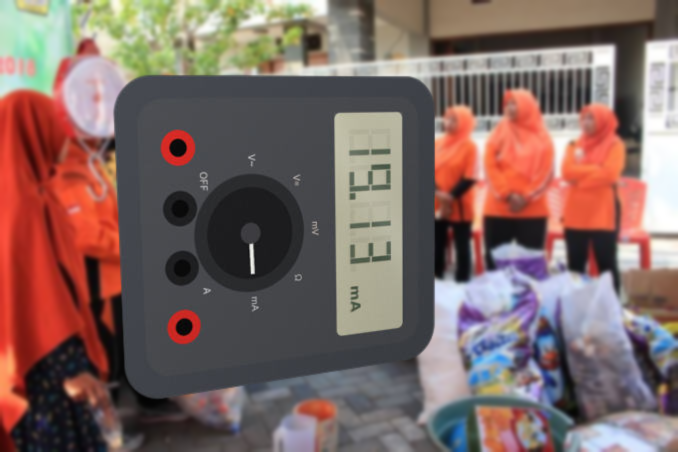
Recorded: 19.13 mA
